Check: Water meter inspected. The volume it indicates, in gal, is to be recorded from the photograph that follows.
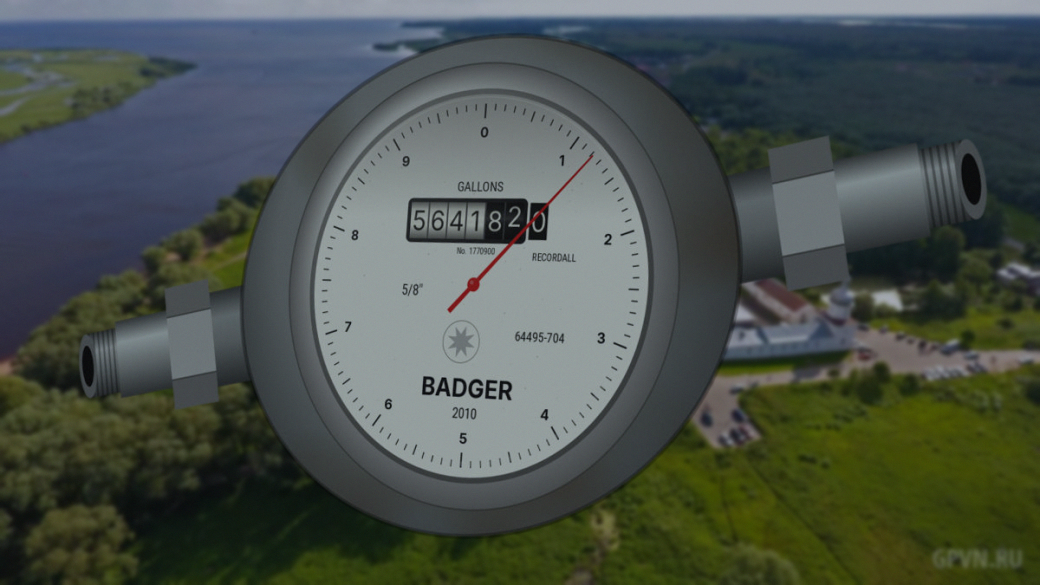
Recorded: 5641821.2 gal
